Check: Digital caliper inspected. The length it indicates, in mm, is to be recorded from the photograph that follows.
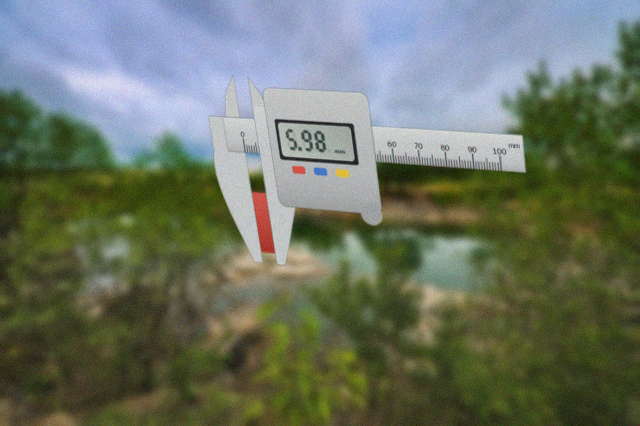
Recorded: 5.98 mm
